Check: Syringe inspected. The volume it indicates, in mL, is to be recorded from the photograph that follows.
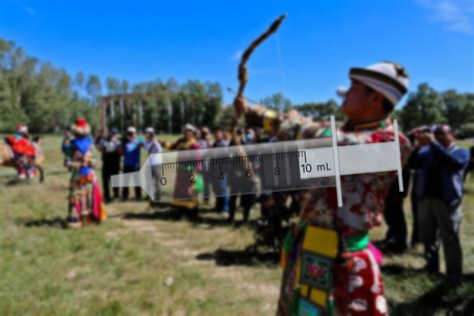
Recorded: 7 mL
